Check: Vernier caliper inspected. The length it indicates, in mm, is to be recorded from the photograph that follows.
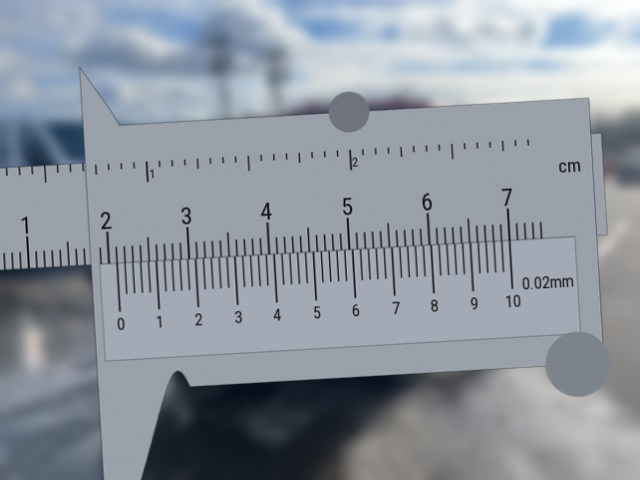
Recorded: 21.0 mm
